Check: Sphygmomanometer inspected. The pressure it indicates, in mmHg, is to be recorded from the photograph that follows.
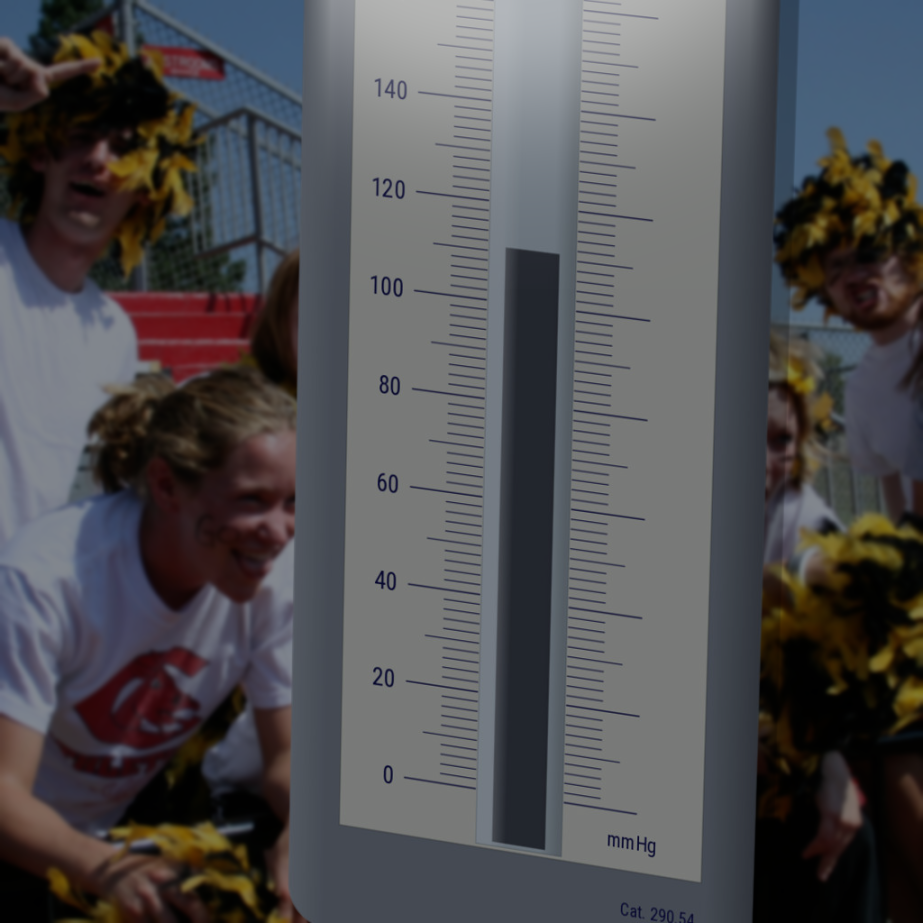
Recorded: 111 mmHg
